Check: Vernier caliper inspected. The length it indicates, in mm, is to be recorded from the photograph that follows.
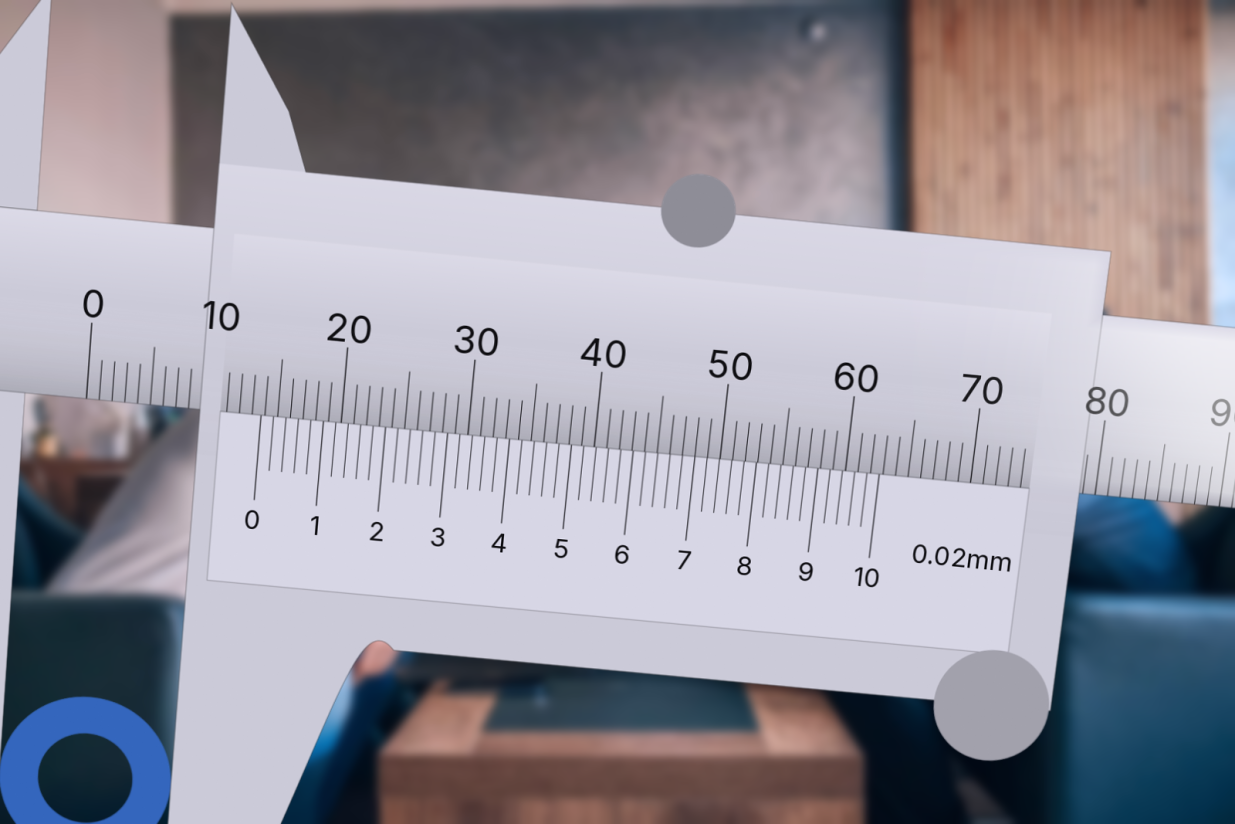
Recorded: 13.7 mm
